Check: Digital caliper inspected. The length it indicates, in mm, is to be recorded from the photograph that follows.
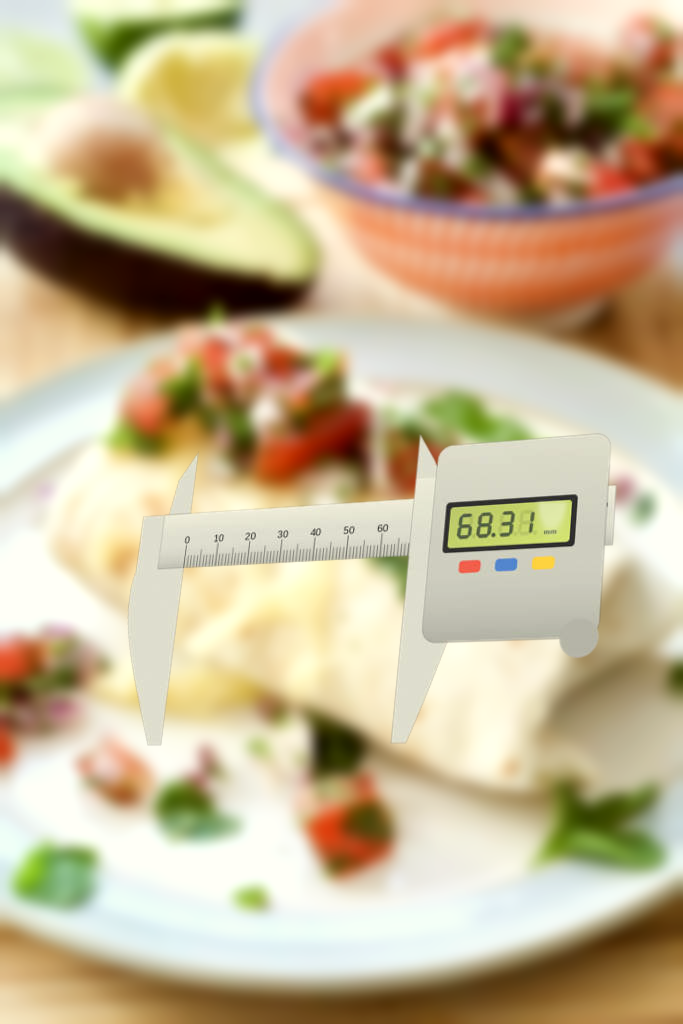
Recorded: 68.31 mm
